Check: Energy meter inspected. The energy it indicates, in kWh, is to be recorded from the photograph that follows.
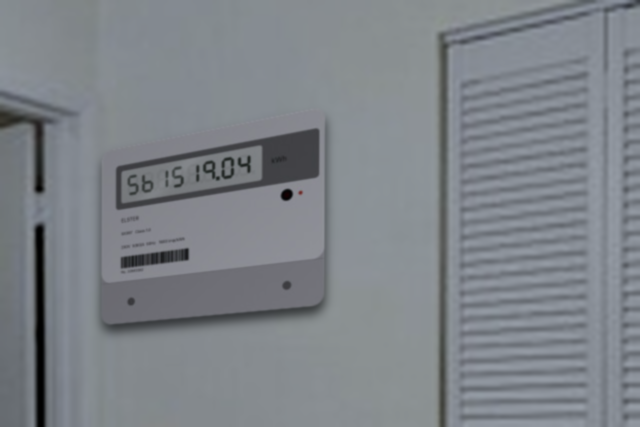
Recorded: 561519.04 kWh
